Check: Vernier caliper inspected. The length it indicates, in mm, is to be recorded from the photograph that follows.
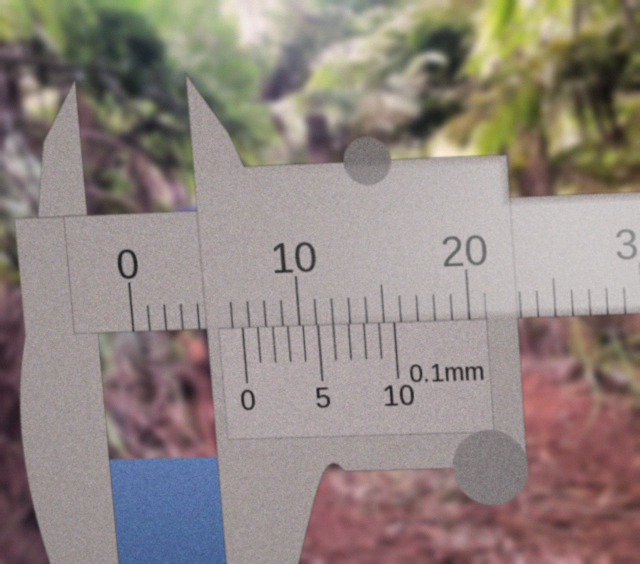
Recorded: 6.6 mm
